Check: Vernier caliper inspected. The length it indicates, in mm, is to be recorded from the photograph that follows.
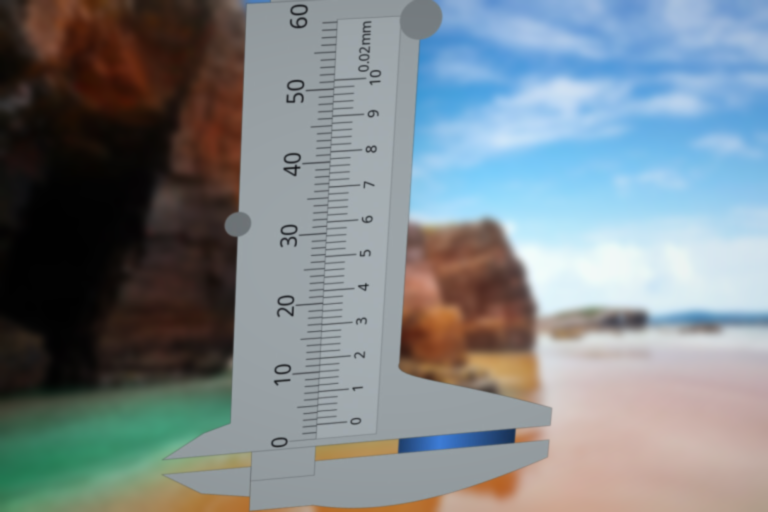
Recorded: 2.2 mm
